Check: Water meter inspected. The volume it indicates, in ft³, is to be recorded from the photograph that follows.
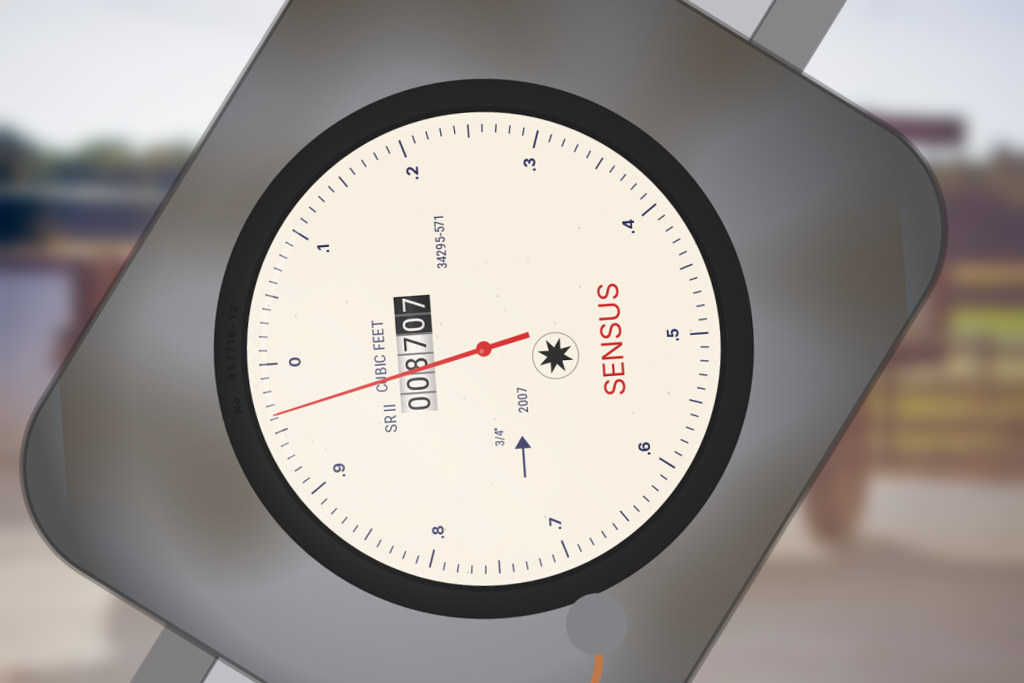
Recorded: 8706.96 ft³
